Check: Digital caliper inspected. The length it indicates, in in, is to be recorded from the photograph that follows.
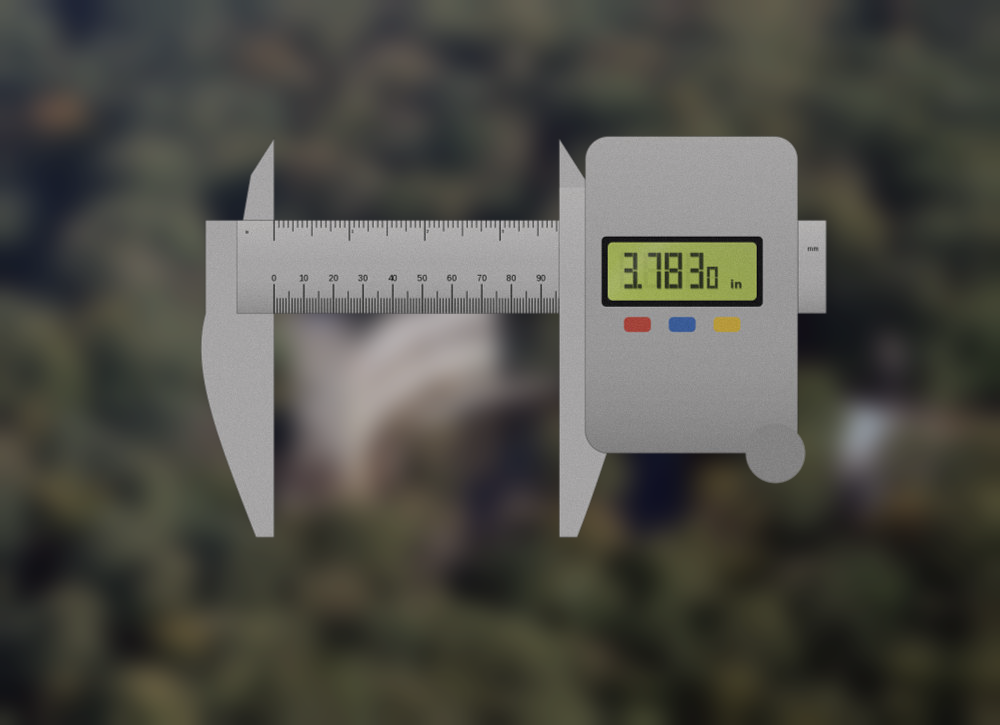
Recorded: 3.7830 in
